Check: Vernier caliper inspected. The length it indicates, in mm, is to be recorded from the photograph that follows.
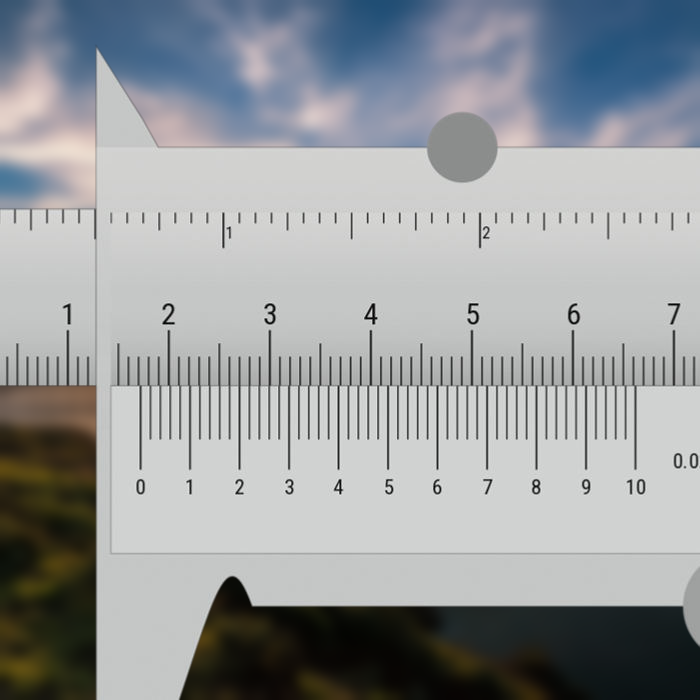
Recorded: 17.2 mm
